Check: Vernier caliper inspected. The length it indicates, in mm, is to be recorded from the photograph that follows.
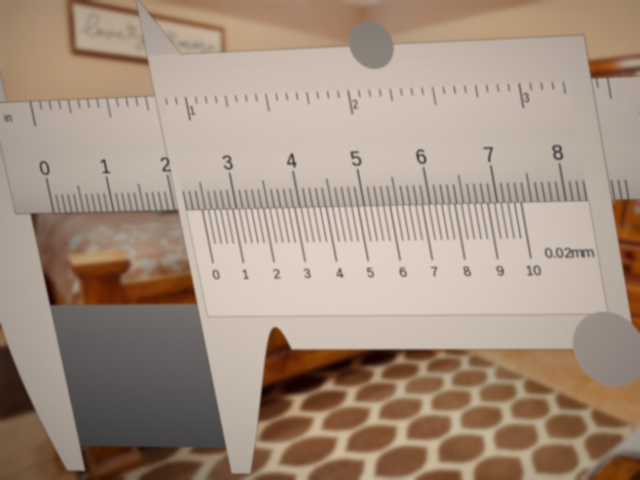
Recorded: 24.5 mm
